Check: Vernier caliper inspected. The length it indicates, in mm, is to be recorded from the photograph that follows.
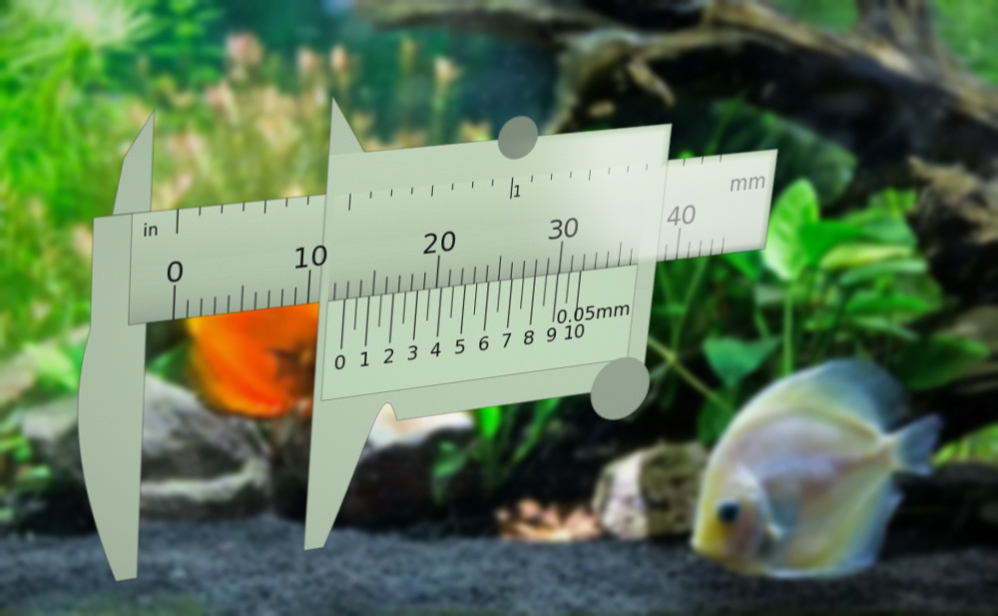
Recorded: 12.8 mm
